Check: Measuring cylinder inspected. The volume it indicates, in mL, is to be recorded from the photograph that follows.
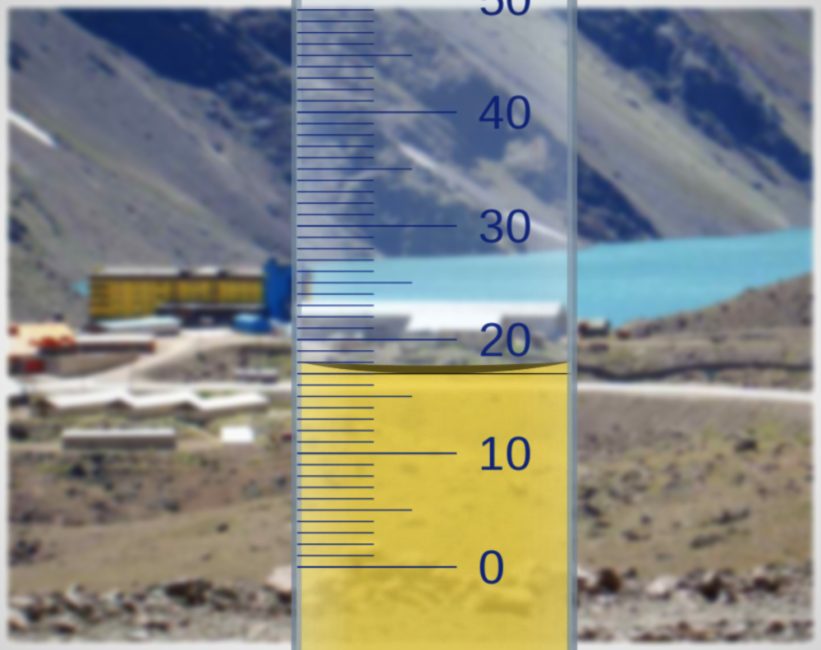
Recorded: 17 mL
